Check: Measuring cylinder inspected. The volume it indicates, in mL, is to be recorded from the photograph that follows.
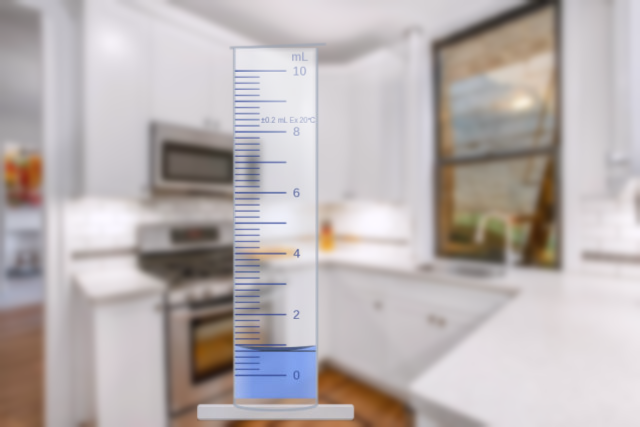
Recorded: 0.8 mL
